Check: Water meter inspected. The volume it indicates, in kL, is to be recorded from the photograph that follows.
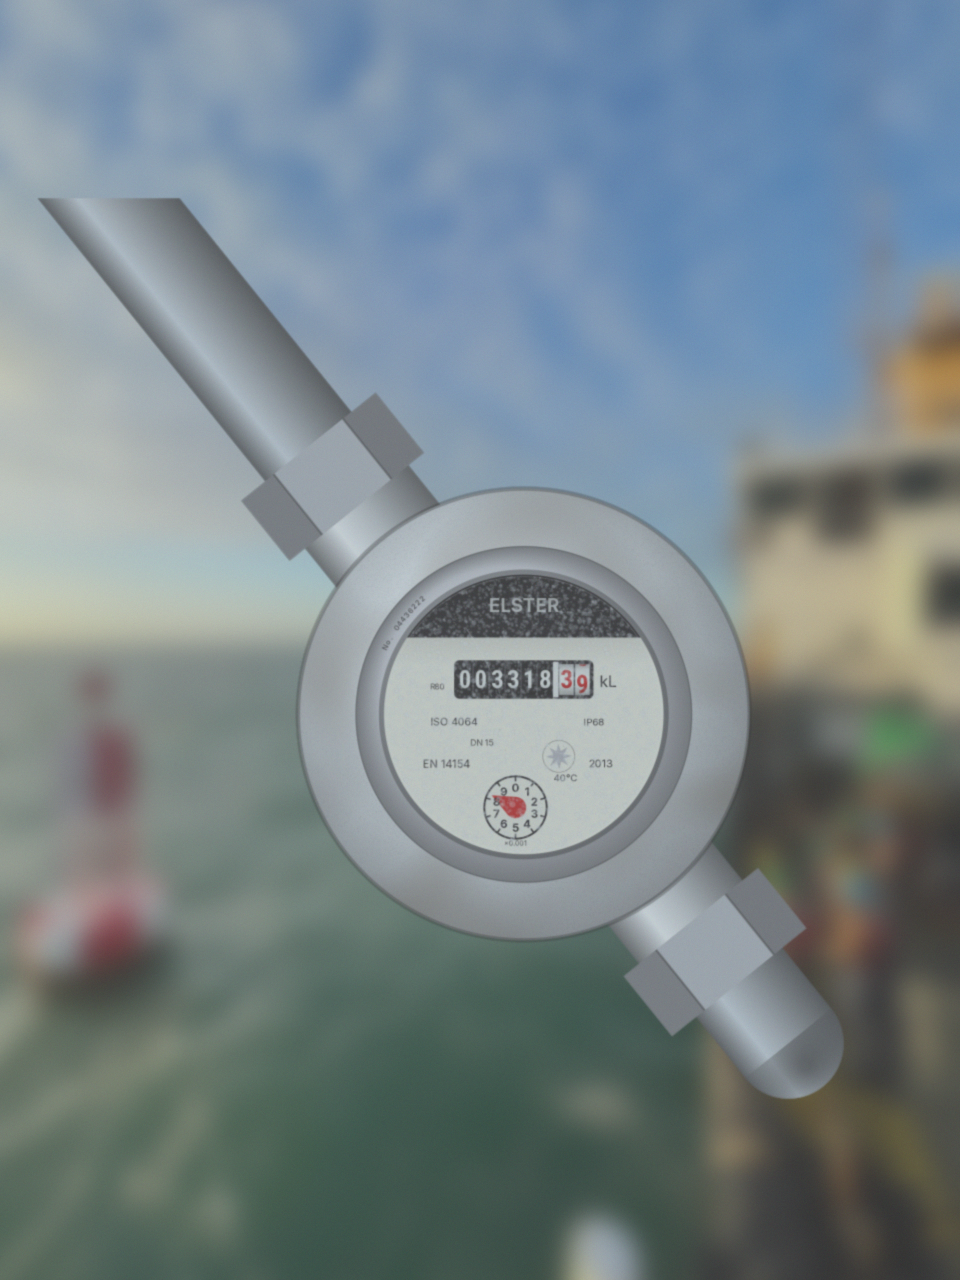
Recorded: 3318.388 kL
